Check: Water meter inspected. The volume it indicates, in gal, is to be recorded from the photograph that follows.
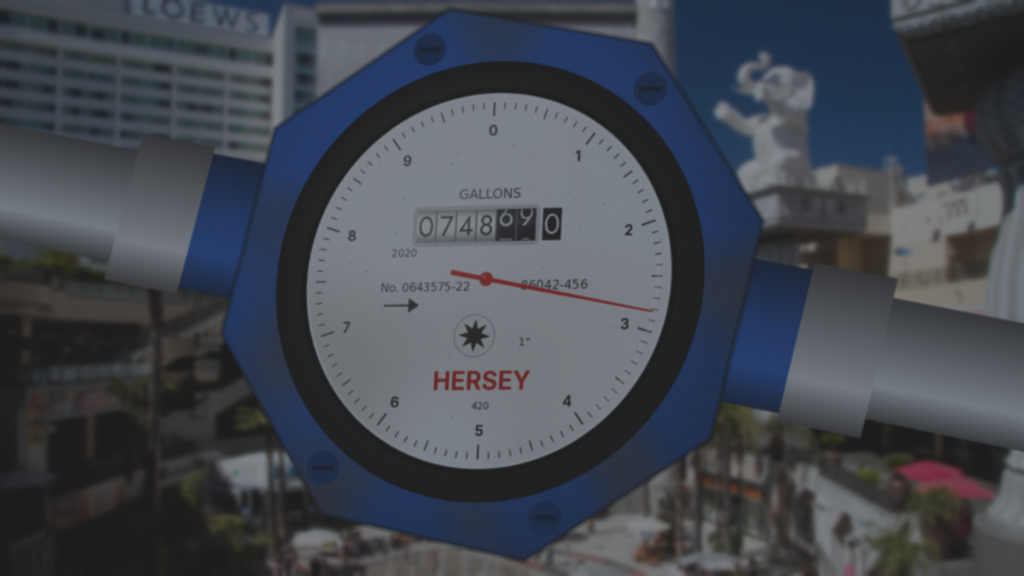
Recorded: 748692.8 gal
